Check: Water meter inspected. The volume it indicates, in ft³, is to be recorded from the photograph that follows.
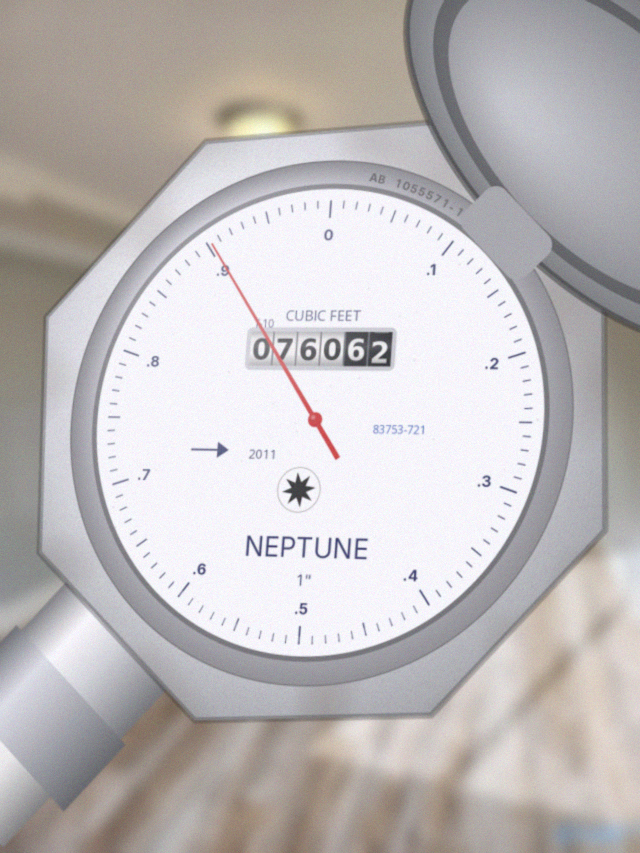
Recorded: 76061.90 ft³
